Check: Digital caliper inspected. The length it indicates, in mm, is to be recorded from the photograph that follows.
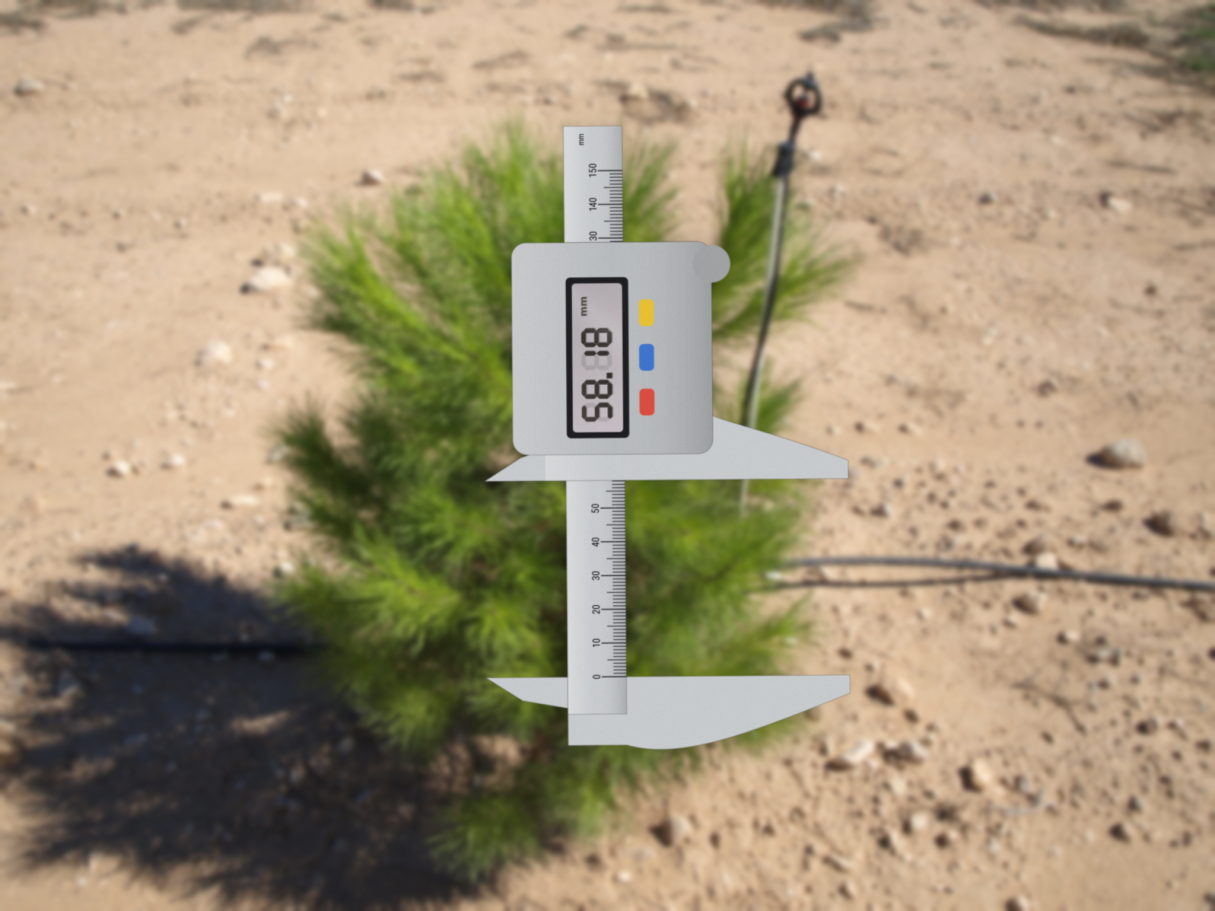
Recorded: 58.18 mm
